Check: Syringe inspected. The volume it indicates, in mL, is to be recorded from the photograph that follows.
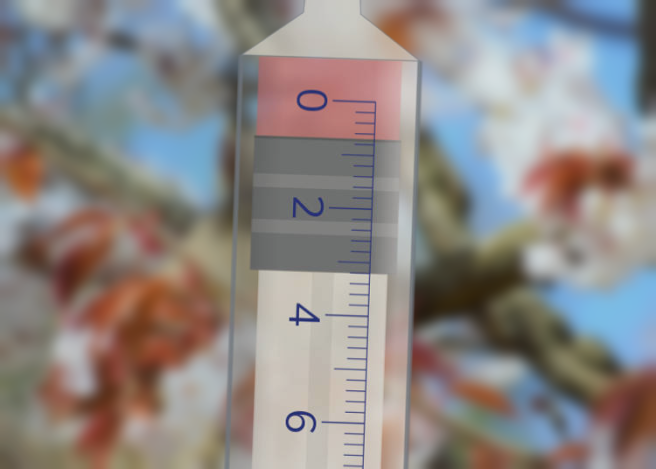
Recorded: 0.7 mL
